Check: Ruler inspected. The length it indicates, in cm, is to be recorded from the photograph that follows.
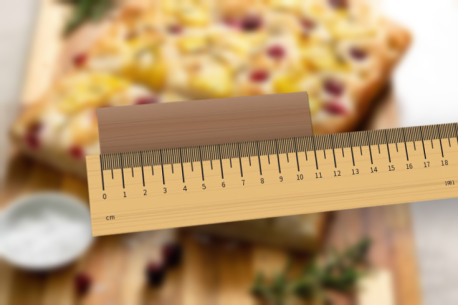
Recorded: 11 cm
